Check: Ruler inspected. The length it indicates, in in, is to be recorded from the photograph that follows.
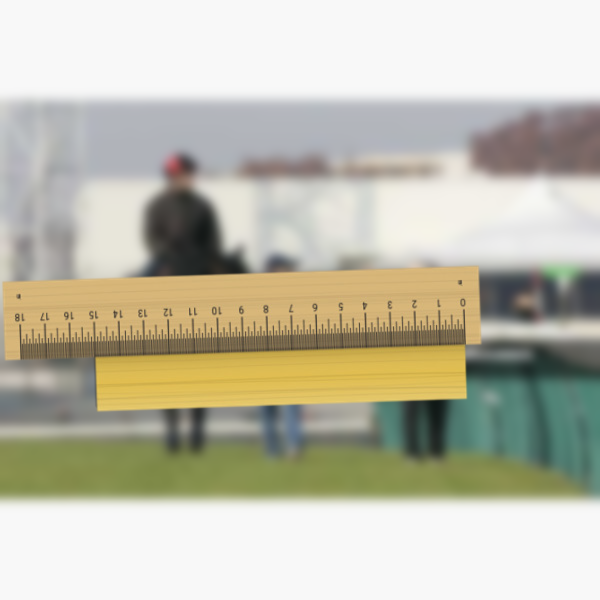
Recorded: 15 in
